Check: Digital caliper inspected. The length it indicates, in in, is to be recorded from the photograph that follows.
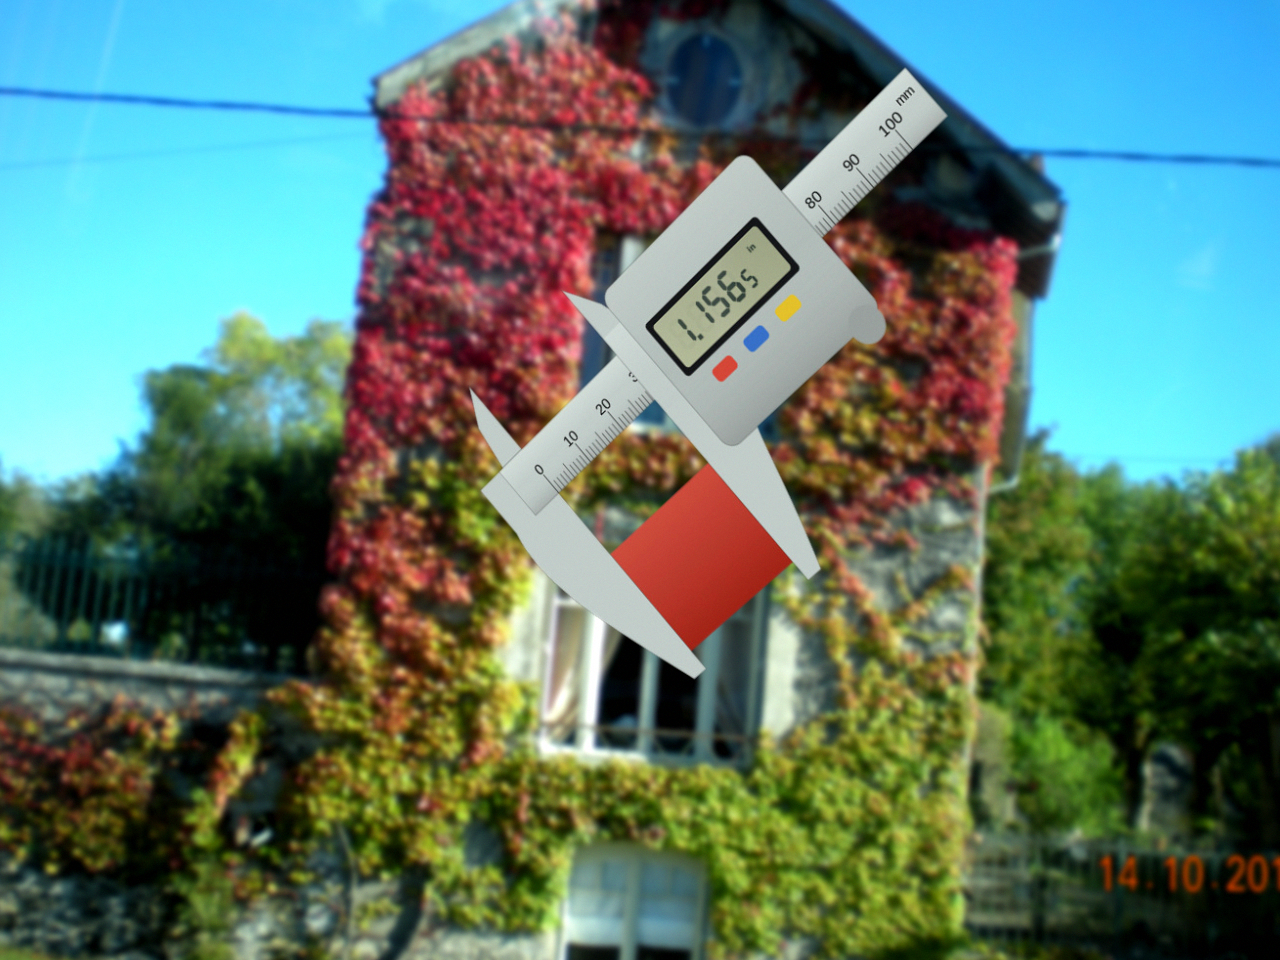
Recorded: 1.1565 in
